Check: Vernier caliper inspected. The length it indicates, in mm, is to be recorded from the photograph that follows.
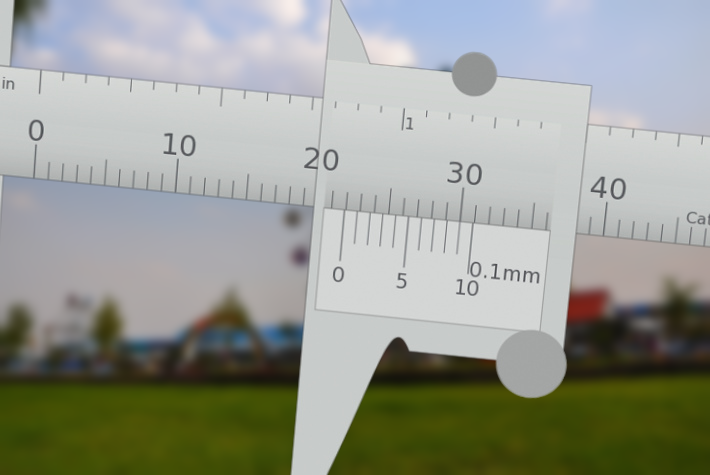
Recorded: 21.9 mm
